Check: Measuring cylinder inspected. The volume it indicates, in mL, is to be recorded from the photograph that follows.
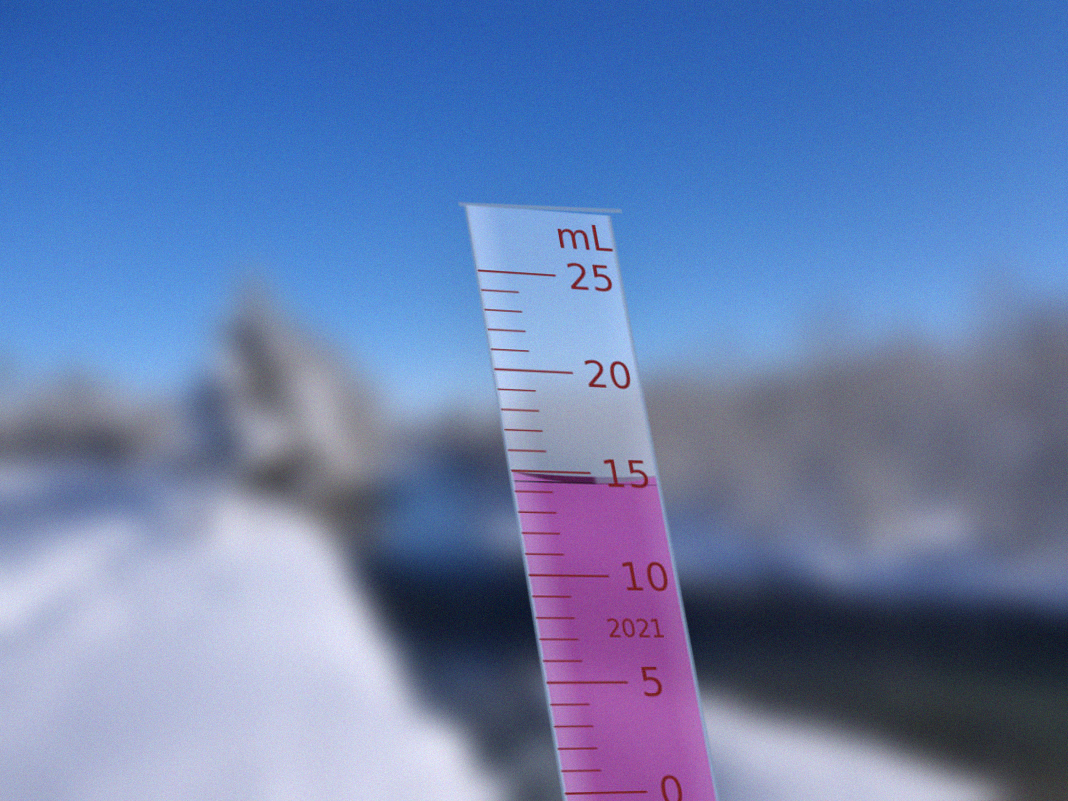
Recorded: 14.5 mL
